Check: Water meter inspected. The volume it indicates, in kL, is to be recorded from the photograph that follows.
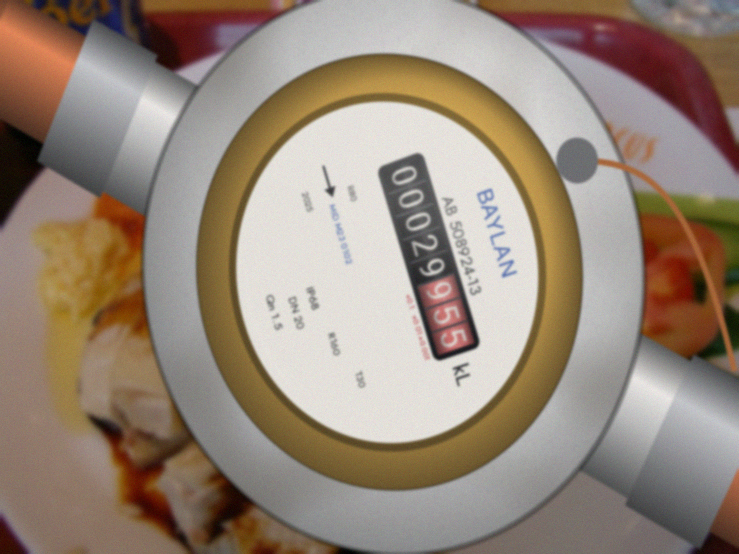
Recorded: 29.955 kL
